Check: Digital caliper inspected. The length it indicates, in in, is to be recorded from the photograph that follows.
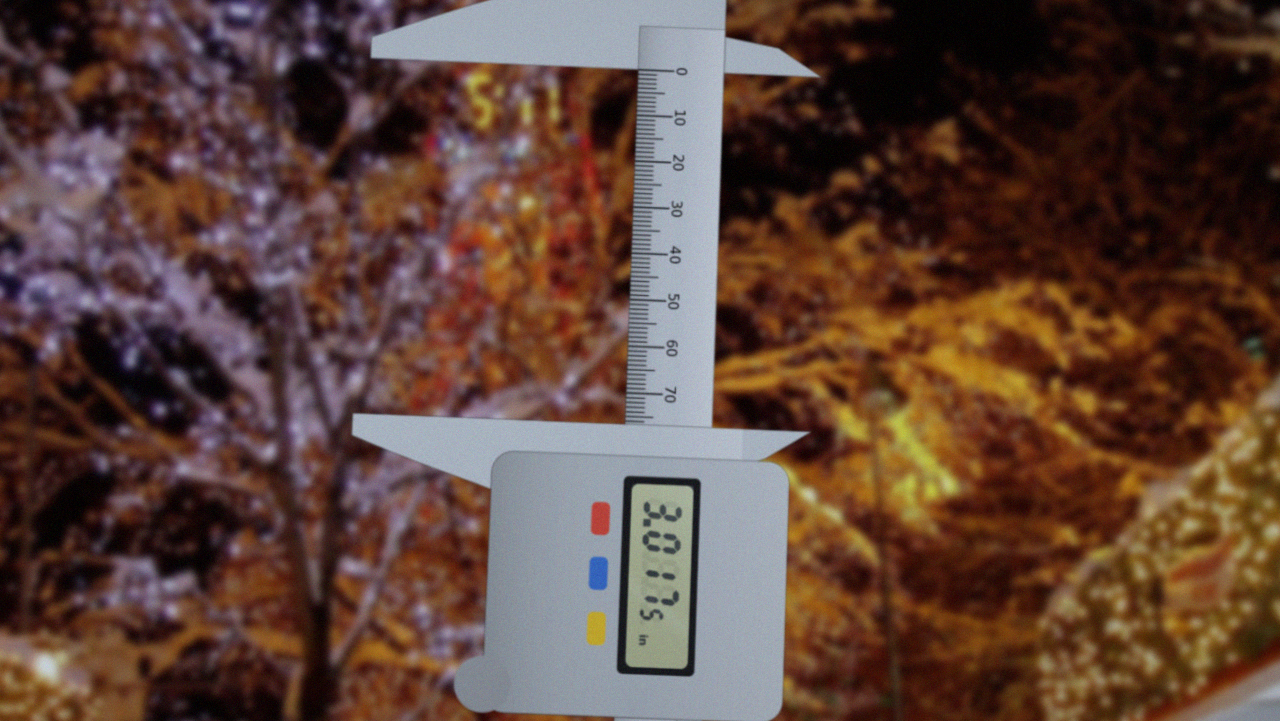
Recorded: 3.0175 in
